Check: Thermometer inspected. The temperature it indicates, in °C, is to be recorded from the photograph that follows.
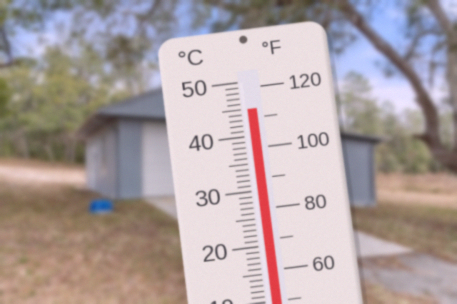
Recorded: 45 °C
